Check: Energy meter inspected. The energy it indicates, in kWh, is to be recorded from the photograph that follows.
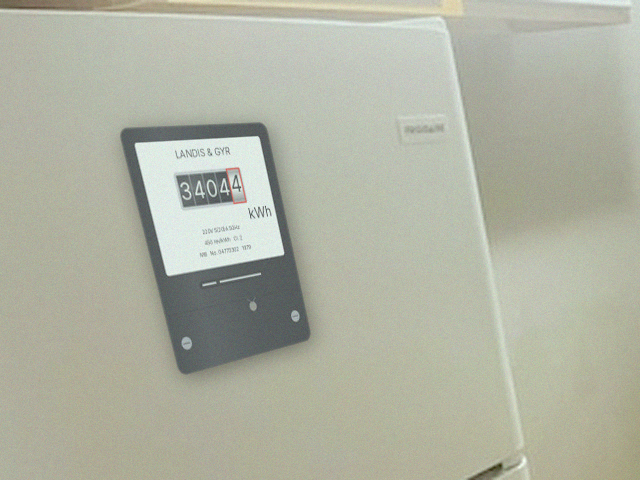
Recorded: 3404.4 kWh
